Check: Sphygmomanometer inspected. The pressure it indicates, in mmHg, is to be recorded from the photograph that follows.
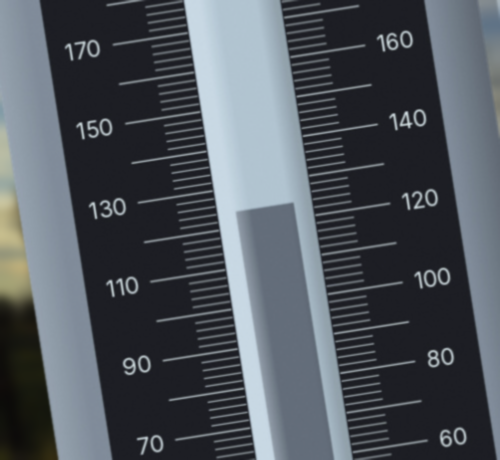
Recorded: 124 mmHg
